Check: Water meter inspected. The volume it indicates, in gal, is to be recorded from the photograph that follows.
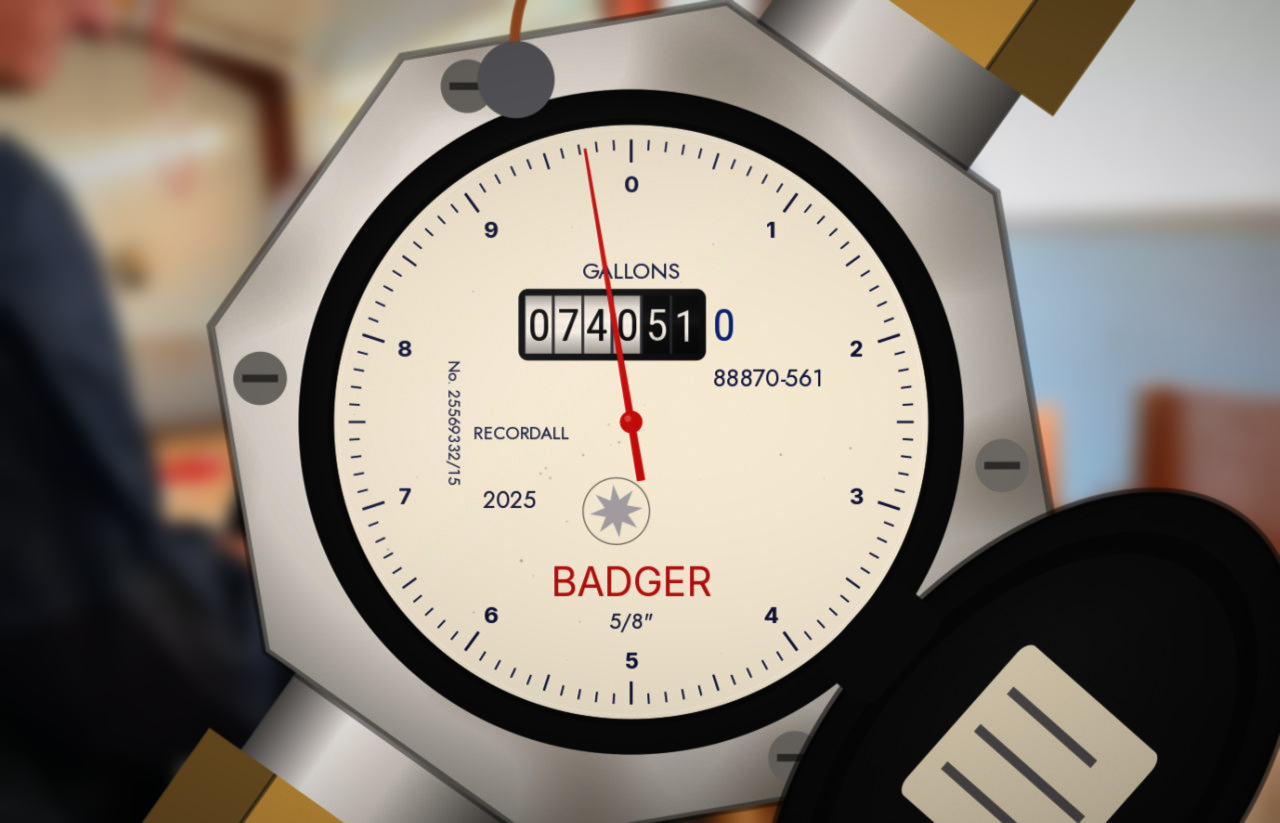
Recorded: 740509.7 gal
